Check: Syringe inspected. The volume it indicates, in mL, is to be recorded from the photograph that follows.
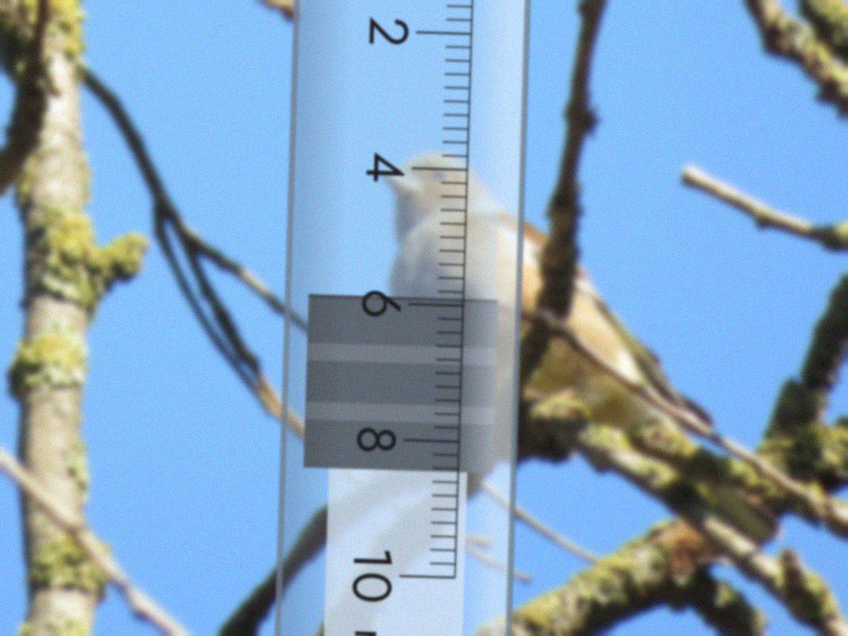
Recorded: 5.9 mL
